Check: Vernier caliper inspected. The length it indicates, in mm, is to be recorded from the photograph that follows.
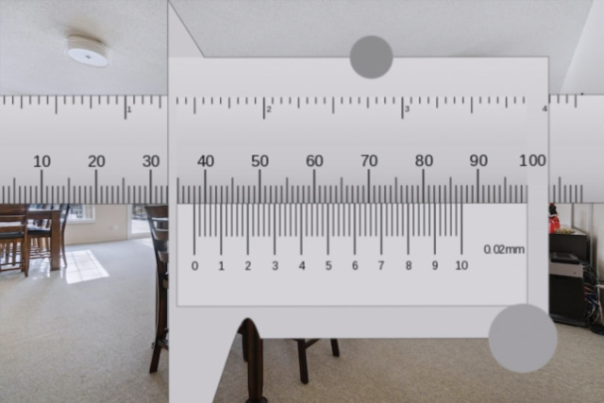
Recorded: 38.0 mm
